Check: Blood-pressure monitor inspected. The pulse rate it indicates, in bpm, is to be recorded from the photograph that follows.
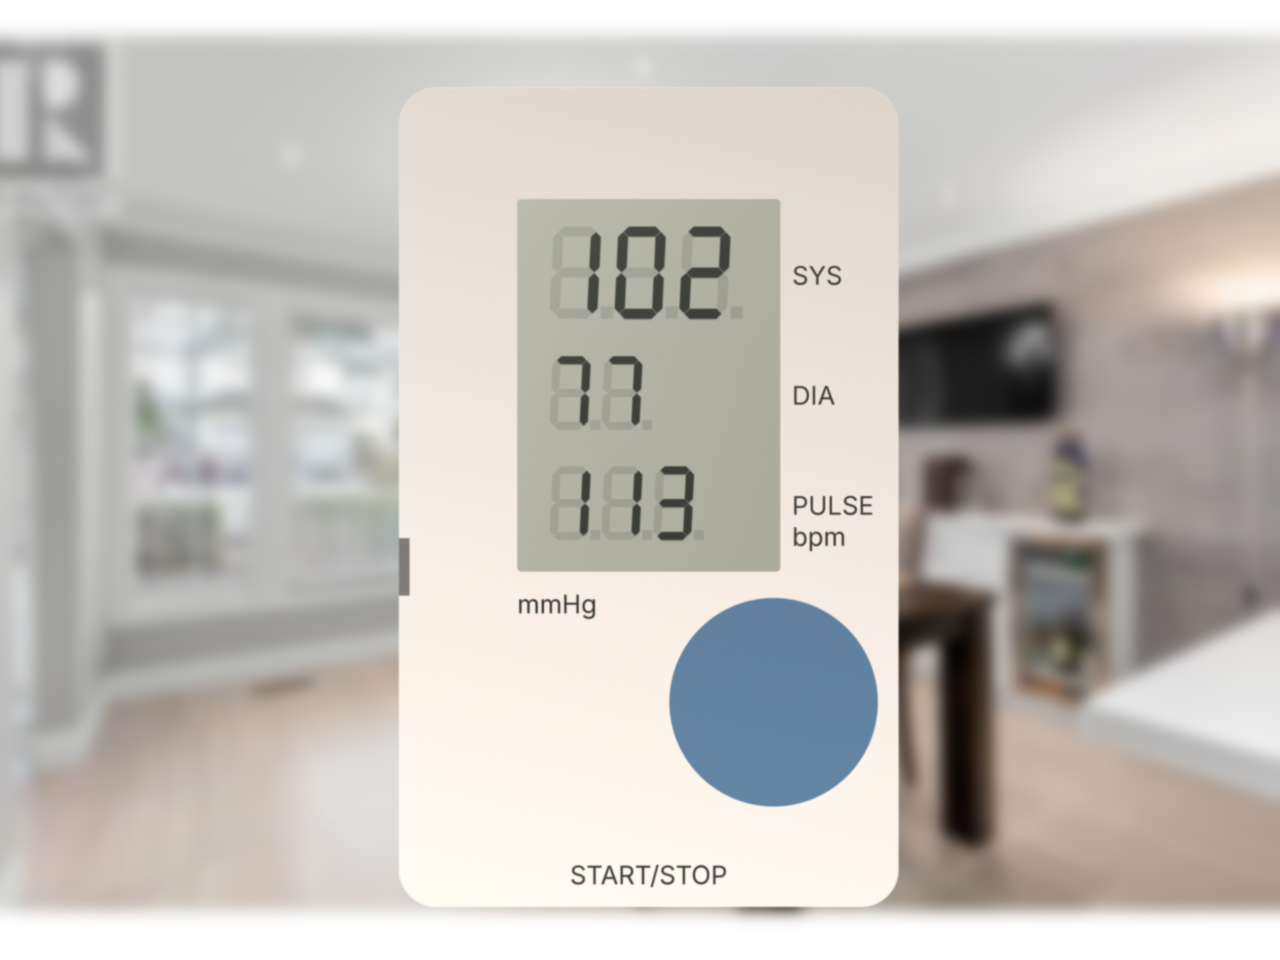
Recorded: 113 bpm
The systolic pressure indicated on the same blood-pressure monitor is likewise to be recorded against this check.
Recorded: 102 mmHg
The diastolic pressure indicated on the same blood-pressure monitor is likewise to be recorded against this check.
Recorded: 77 mmHg
